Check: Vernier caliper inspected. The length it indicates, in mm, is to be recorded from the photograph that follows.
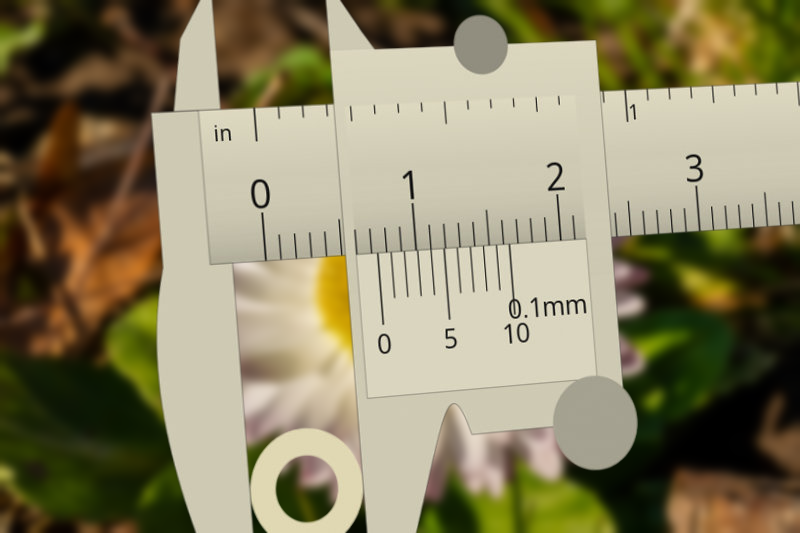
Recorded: 7.4 mm
